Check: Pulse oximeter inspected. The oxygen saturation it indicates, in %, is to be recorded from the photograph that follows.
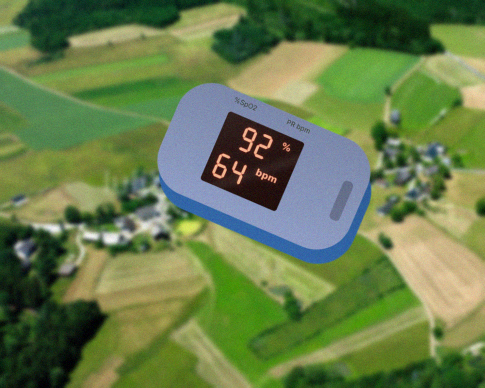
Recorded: 92 %
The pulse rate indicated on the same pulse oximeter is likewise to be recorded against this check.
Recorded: 64 bpm
